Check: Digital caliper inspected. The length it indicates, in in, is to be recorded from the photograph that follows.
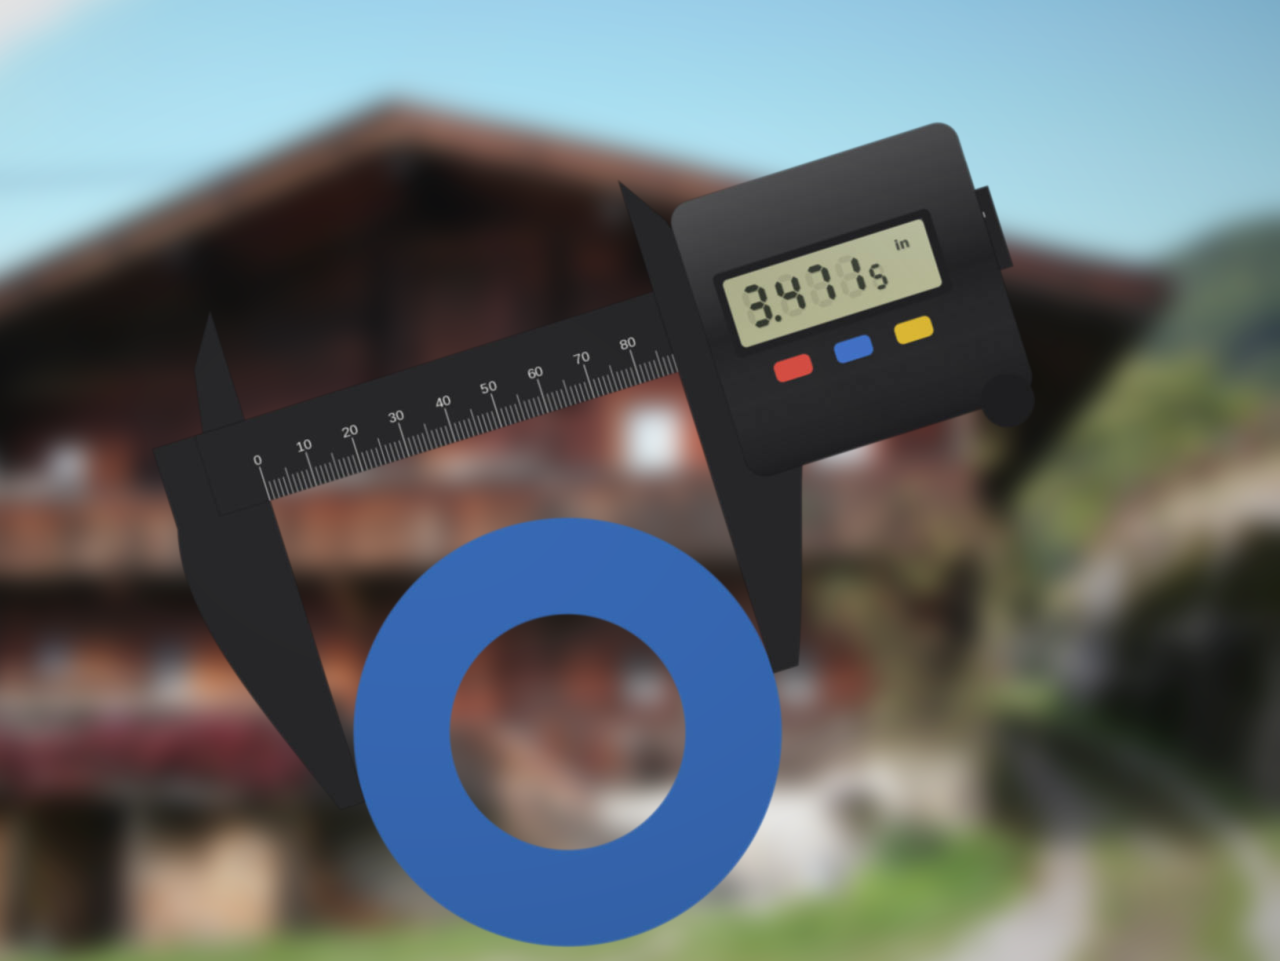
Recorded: 3.4715 in
